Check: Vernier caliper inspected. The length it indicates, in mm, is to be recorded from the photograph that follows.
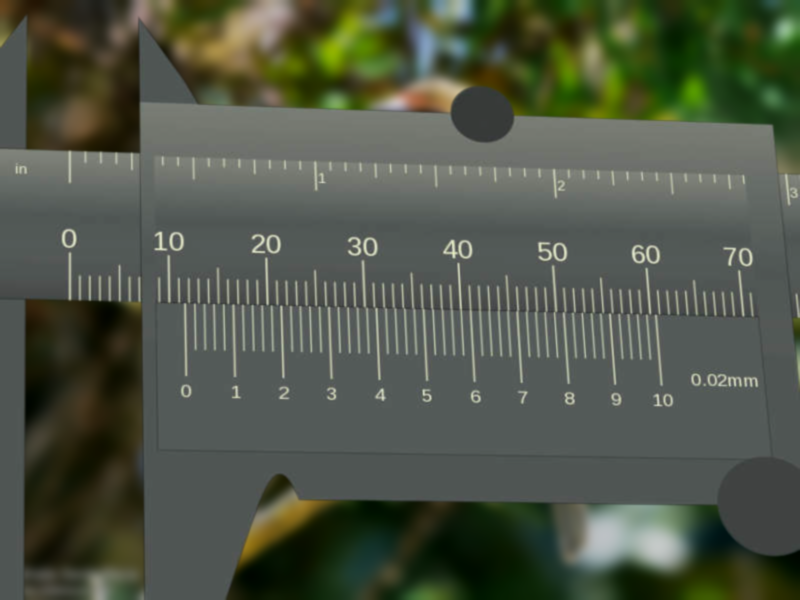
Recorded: 11.6 mm
